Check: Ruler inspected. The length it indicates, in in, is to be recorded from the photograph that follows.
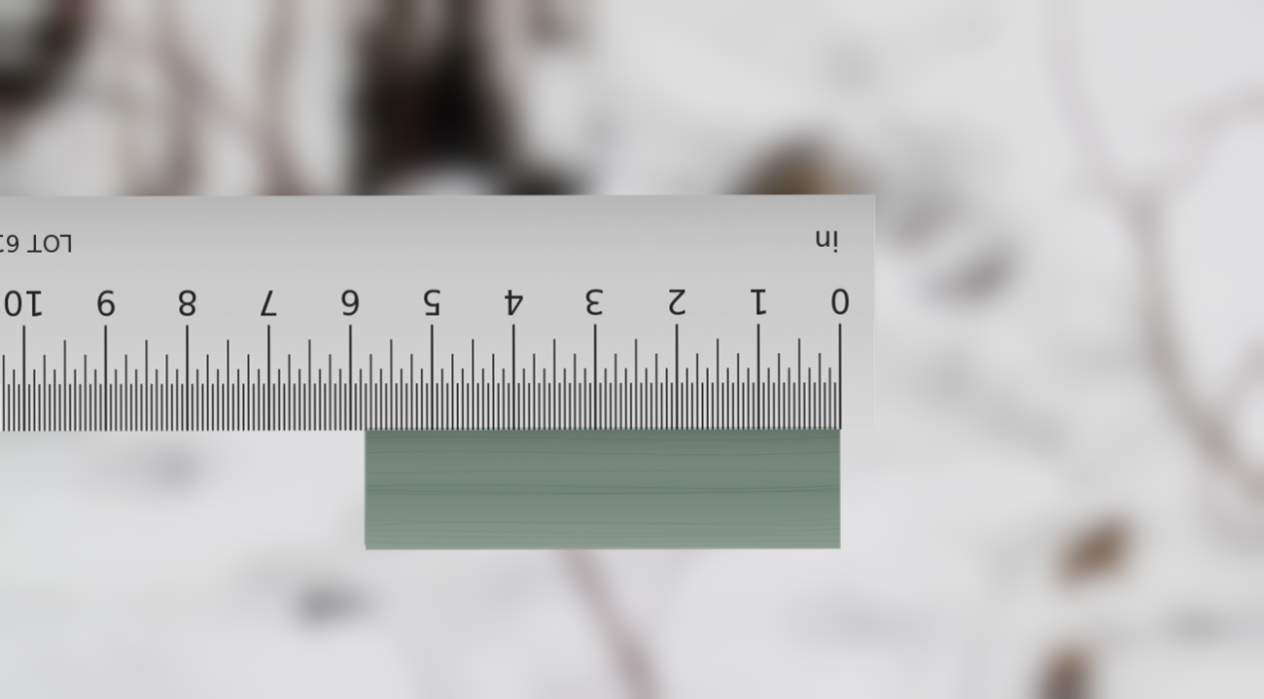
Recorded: 5.8125 in
